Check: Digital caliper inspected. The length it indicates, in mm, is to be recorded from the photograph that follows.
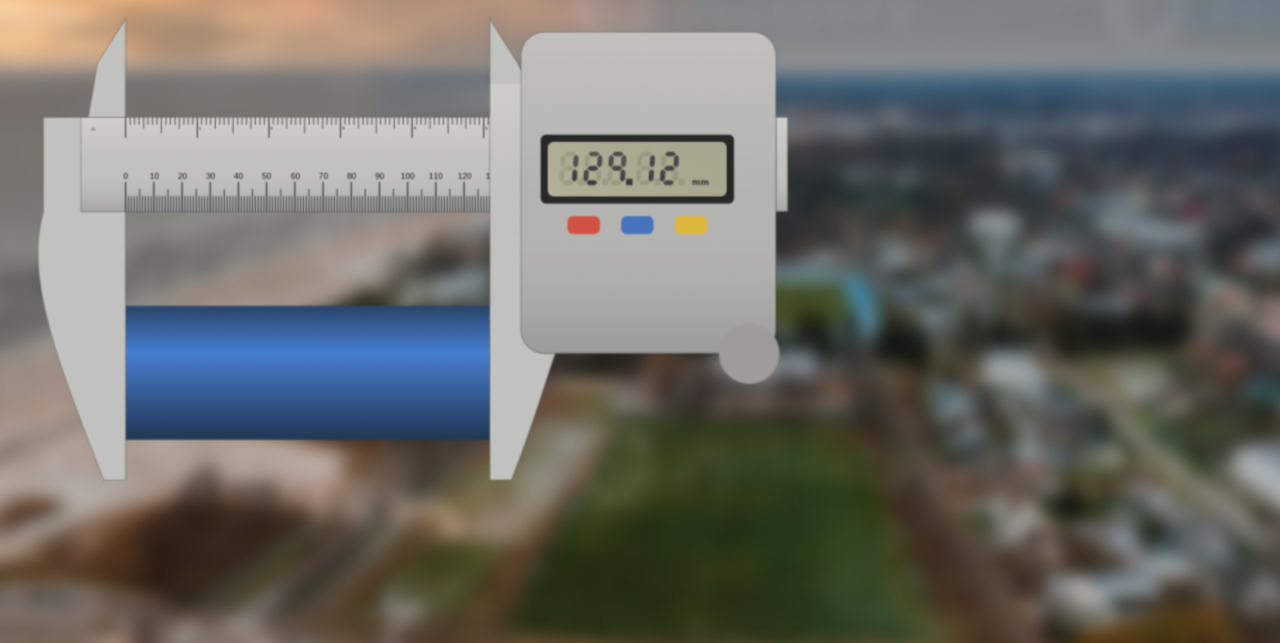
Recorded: 129.12 mm
